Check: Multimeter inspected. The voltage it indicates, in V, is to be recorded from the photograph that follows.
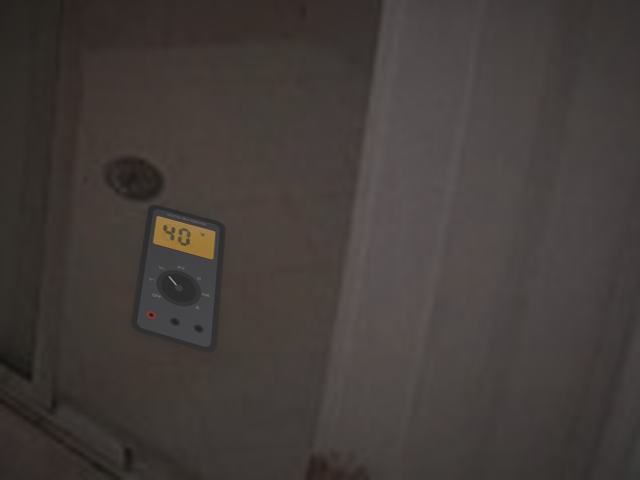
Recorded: 40 V
